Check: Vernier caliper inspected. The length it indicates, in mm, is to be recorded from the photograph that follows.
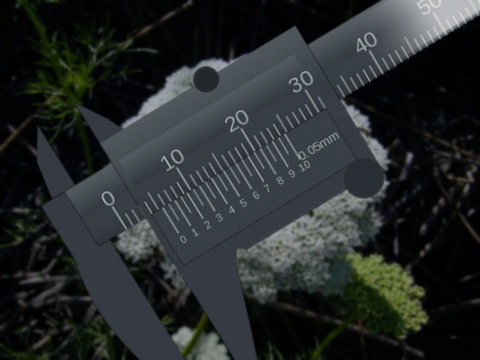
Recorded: 5.6 mm
